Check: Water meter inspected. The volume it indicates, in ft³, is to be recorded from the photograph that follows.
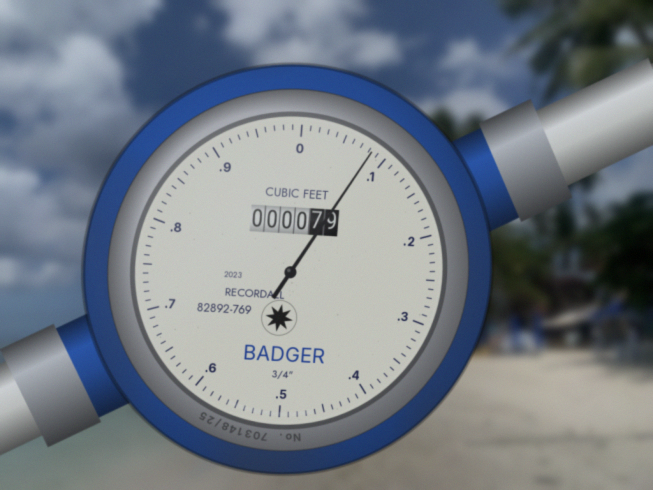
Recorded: 79.08 ft³
